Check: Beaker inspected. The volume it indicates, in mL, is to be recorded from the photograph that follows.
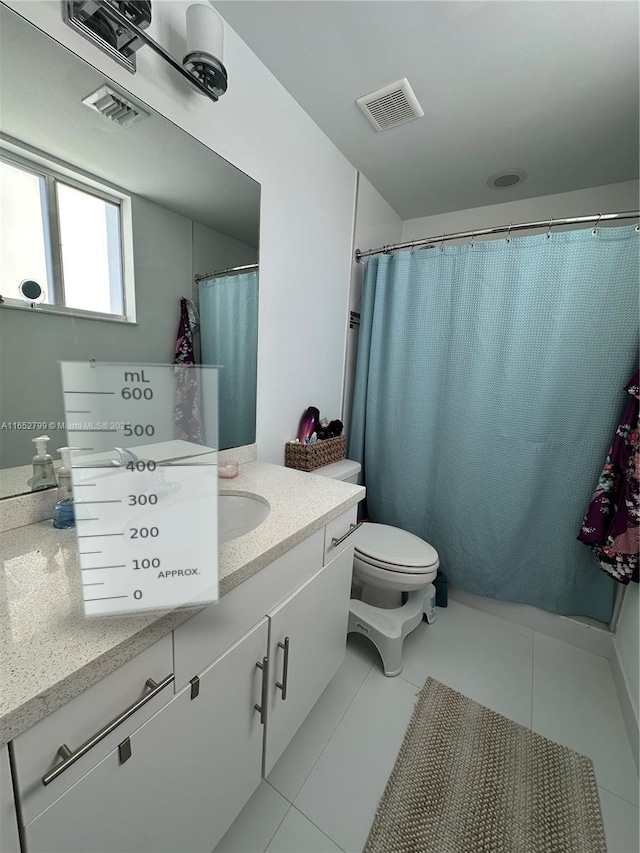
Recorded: 400 mL
